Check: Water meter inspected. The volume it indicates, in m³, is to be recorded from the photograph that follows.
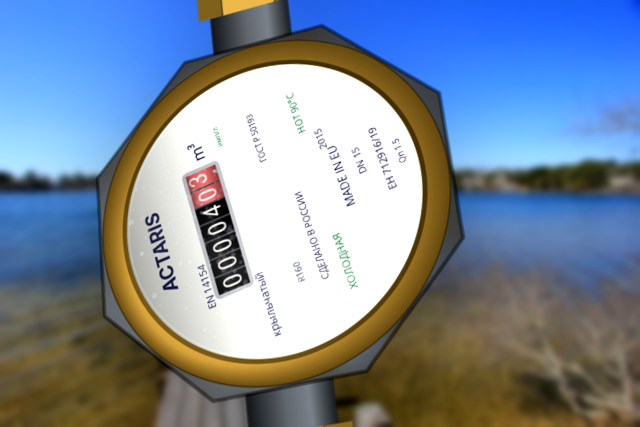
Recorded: 4.03 m³
